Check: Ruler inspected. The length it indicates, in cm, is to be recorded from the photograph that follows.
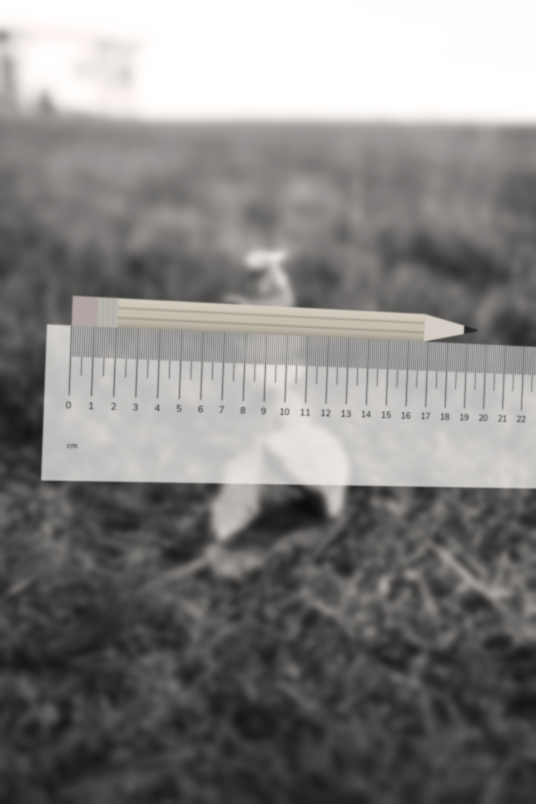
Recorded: 19.5 cm
